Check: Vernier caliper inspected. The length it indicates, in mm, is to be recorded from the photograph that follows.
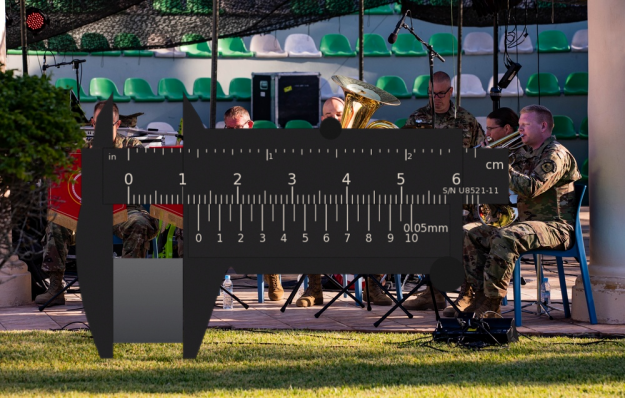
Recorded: 12.8 mm
